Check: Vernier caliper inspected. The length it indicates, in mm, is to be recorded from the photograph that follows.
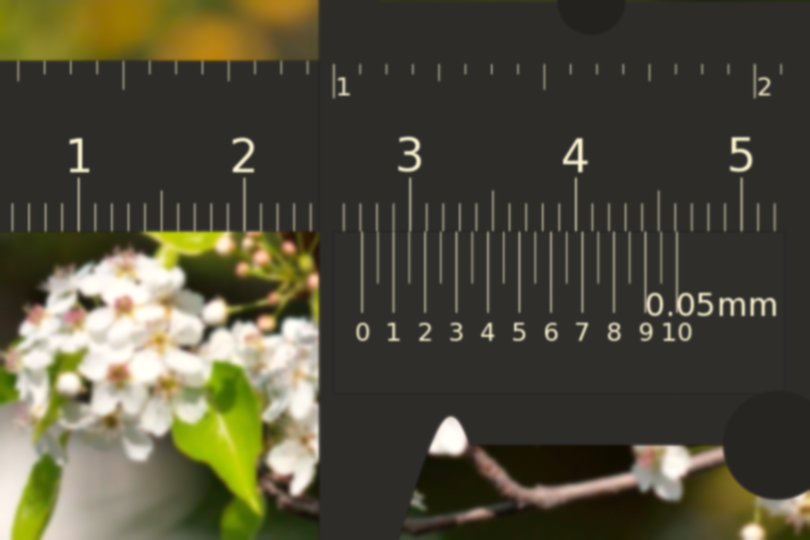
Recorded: 27.1 mm
